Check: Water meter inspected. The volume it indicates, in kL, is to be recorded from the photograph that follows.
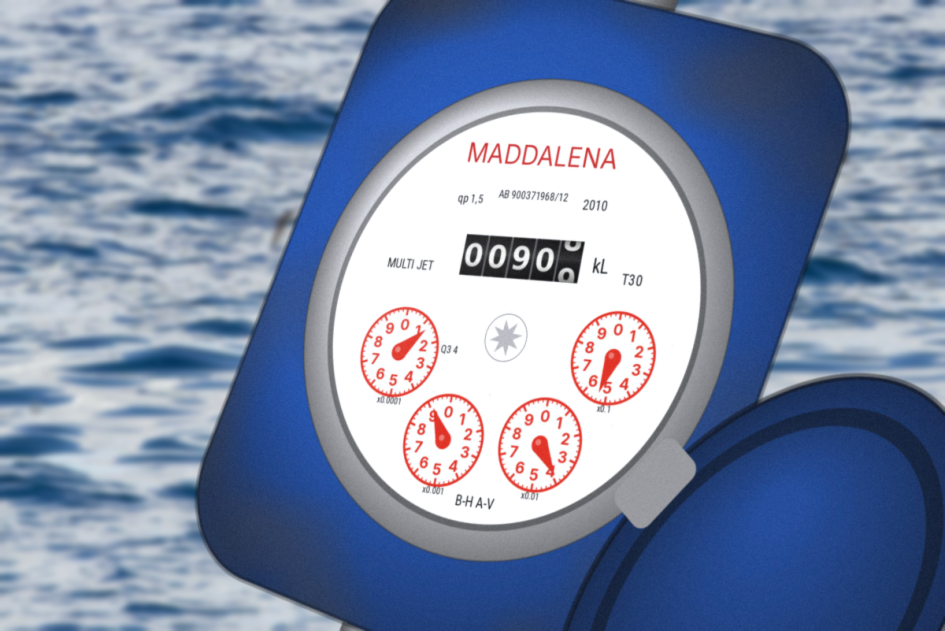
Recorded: 908.5391 kL
